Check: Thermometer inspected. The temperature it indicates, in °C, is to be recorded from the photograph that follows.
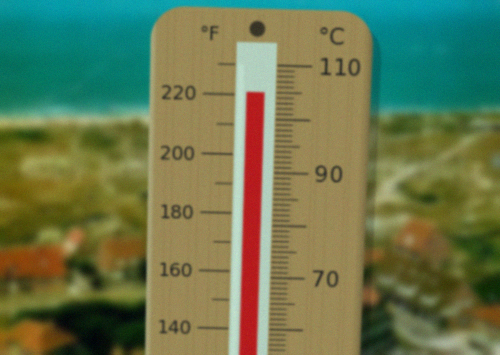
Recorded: 105 °C
